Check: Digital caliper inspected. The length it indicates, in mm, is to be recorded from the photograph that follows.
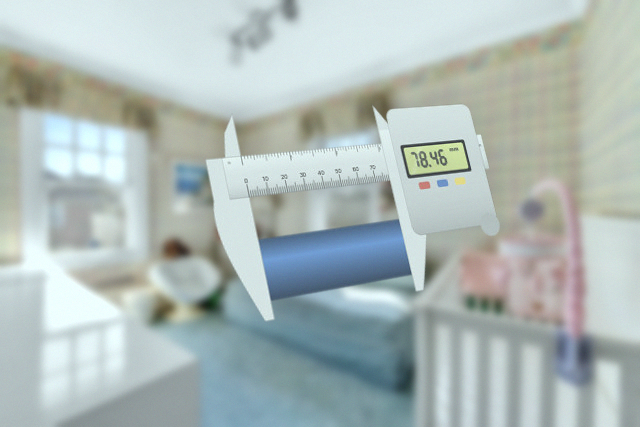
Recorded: 78.46 mm
